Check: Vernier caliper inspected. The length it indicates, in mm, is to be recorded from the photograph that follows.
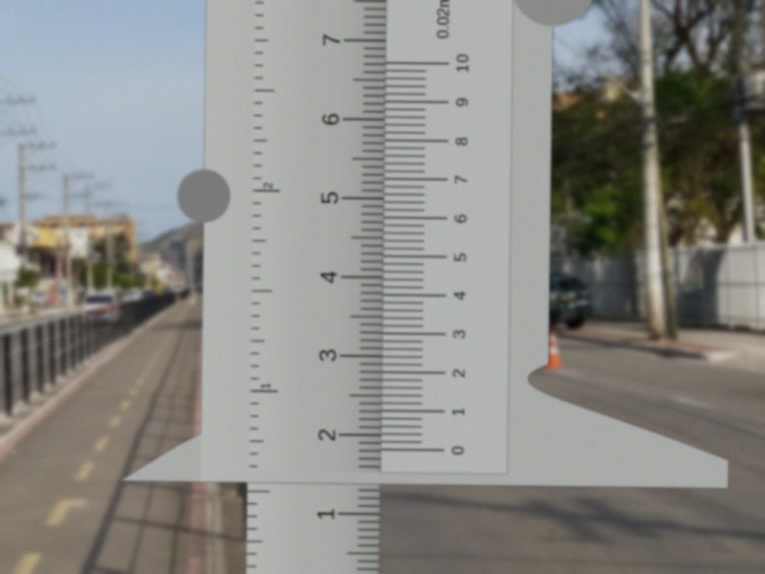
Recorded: 18.2 mm
